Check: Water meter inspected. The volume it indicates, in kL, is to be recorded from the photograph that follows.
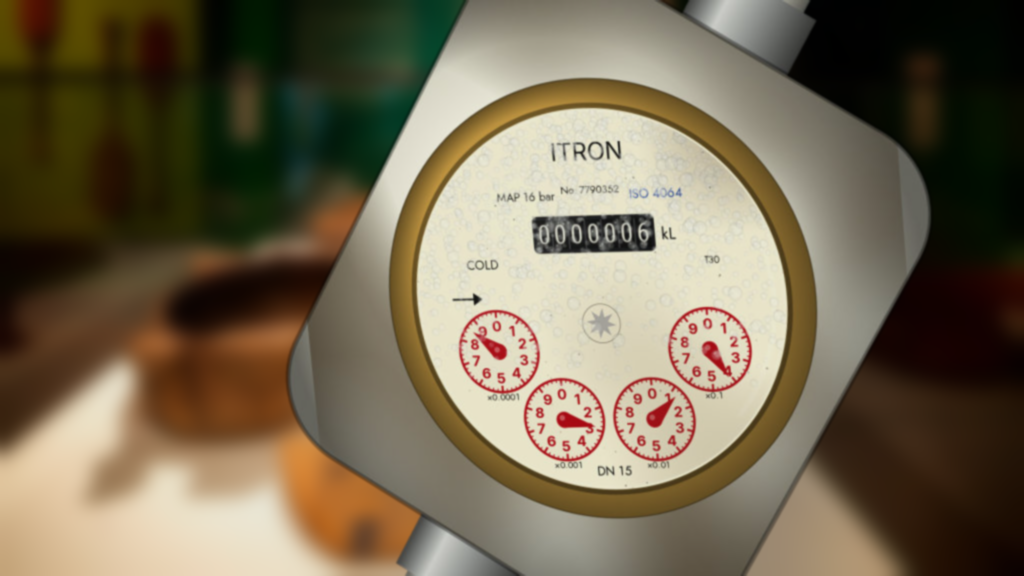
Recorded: 6.4128 kL
